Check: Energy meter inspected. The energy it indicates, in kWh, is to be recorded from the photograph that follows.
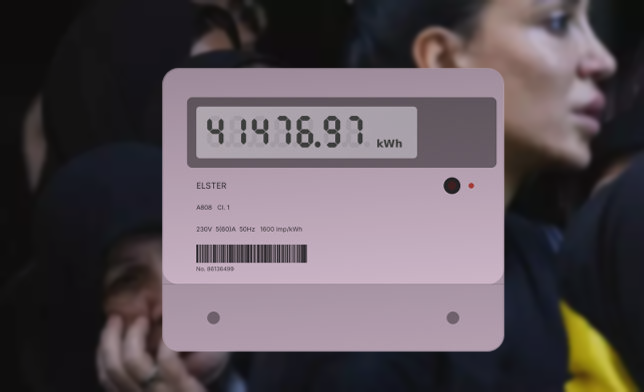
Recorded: 41476.97 kWh
